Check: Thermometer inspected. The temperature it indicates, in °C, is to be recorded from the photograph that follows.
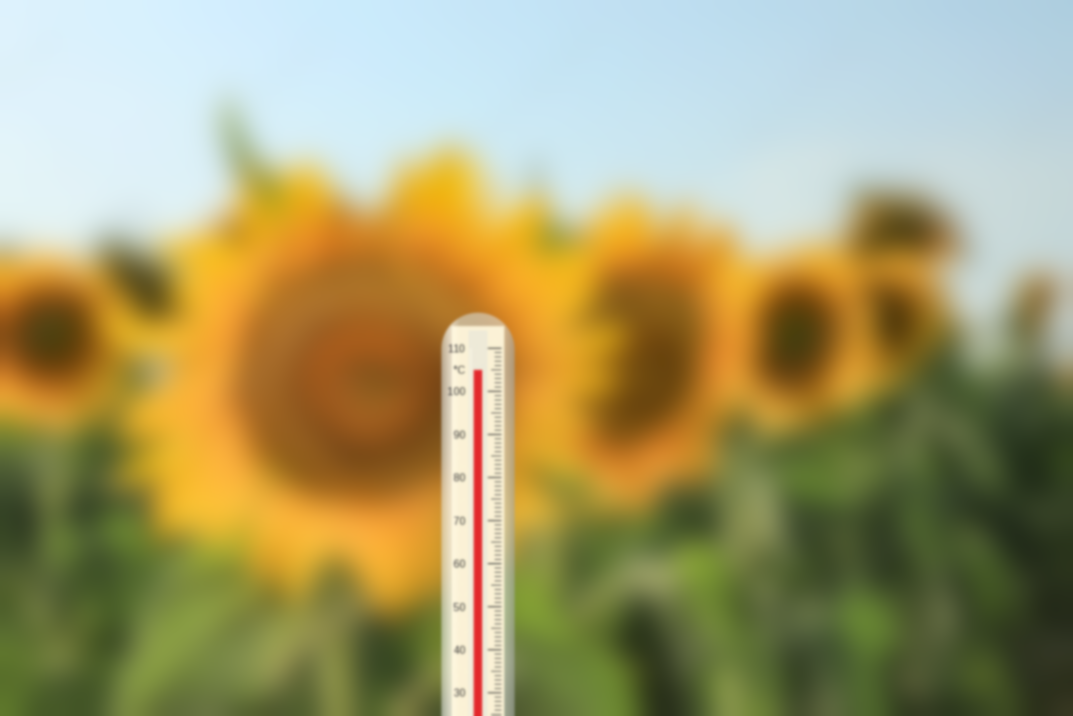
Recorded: 105 °C
